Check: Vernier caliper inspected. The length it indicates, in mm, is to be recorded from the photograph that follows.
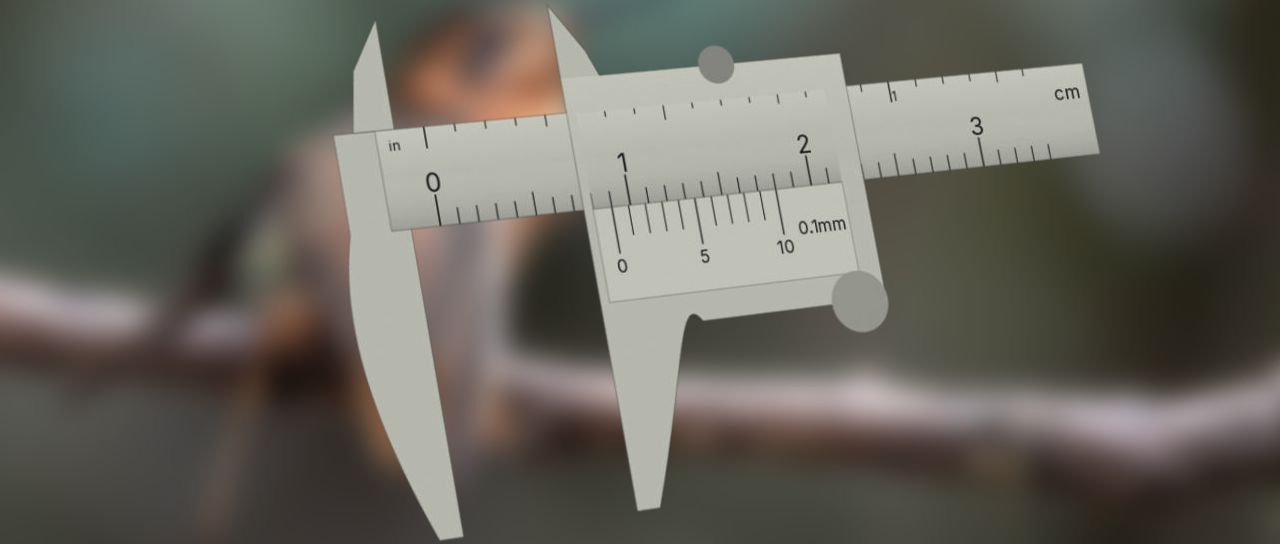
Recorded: 9.0 mm
